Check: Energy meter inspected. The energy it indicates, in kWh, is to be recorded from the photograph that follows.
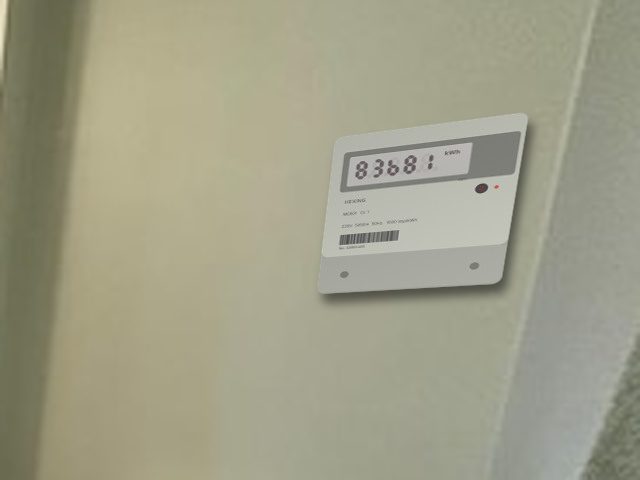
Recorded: 83681 kWh
